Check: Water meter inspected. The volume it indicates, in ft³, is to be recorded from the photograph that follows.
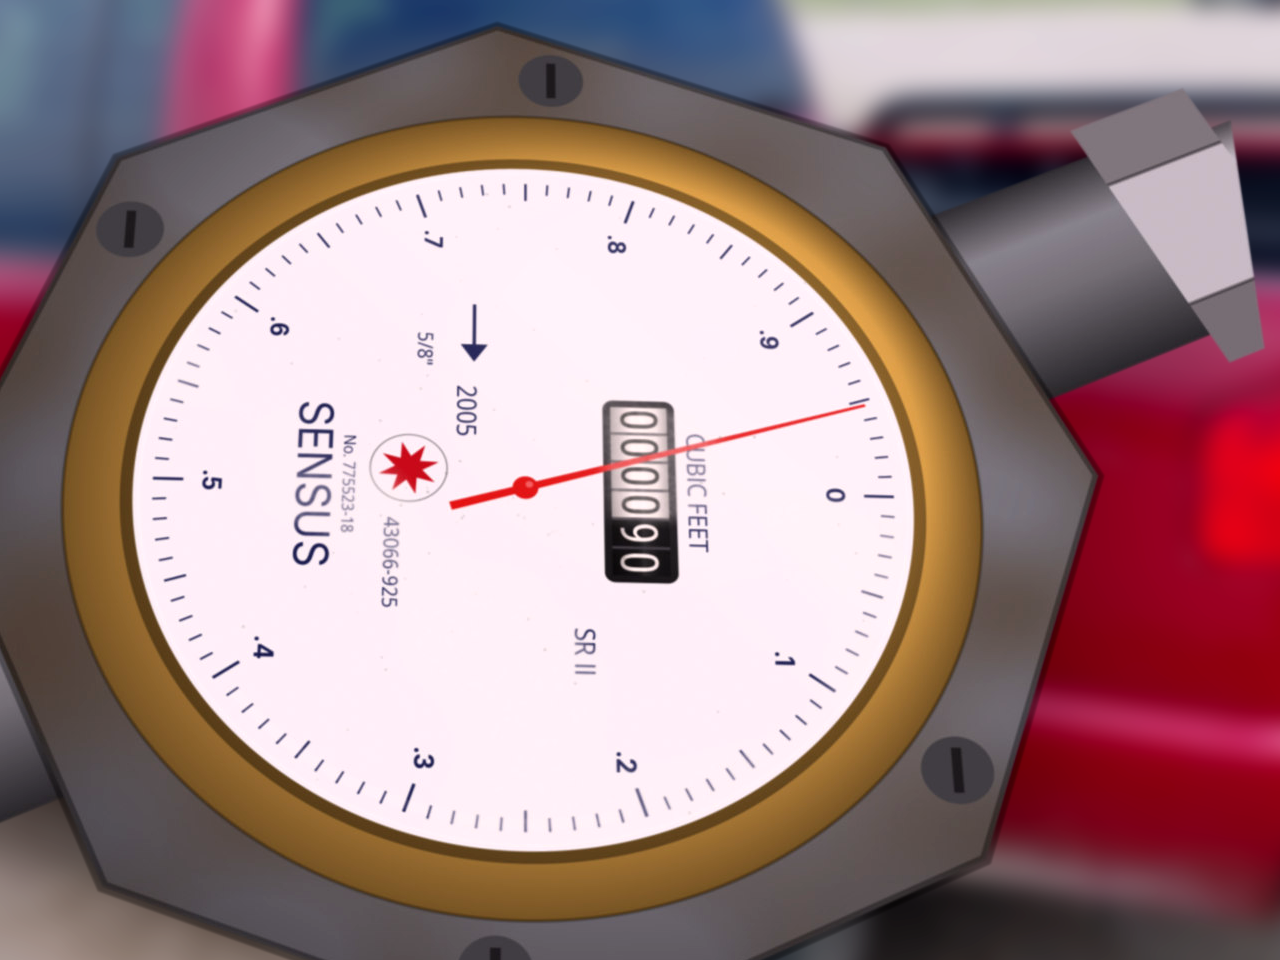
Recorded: 89.95 ft³
